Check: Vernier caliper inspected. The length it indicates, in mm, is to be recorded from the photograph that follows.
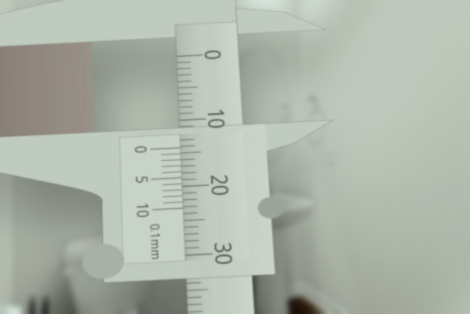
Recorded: 14.2 mm
